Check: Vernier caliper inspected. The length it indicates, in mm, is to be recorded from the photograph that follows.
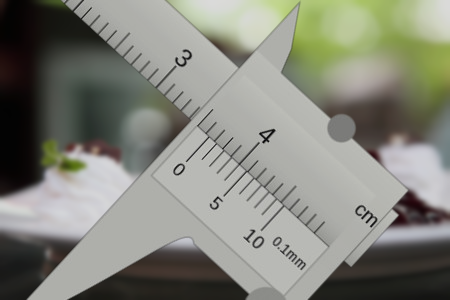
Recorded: 36.4 mm
